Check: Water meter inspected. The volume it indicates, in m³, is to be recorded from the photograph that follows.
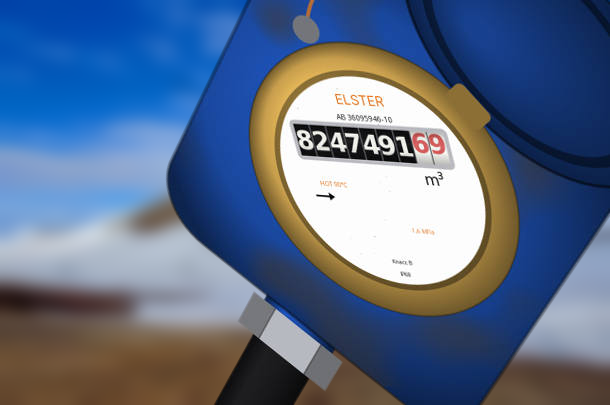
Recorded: 8247491.69 m³
